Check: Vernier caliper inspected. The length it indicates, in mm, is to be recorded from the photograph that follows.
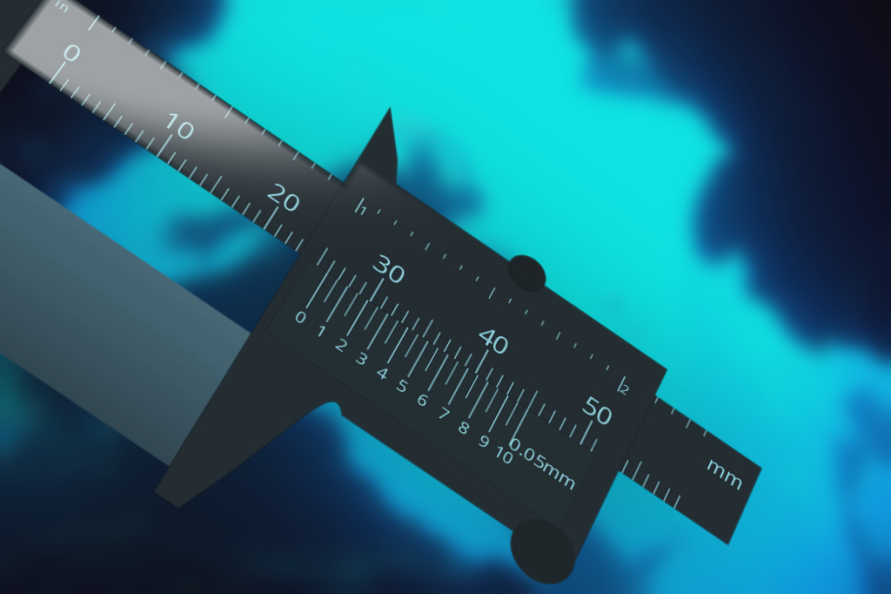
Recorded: 26.0 mm
